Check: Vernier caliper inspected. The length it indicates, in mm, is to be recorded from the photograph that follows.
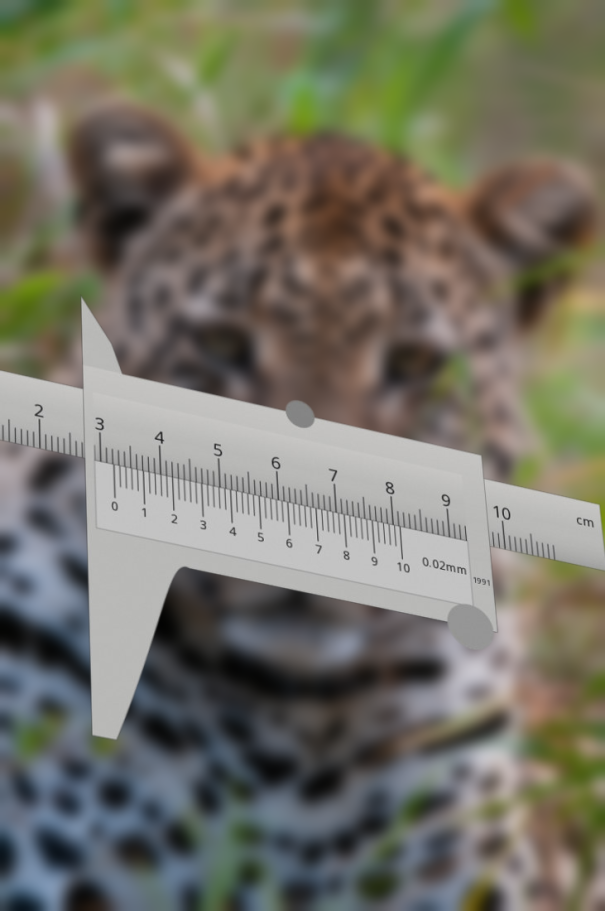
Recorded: 32.2 mm
